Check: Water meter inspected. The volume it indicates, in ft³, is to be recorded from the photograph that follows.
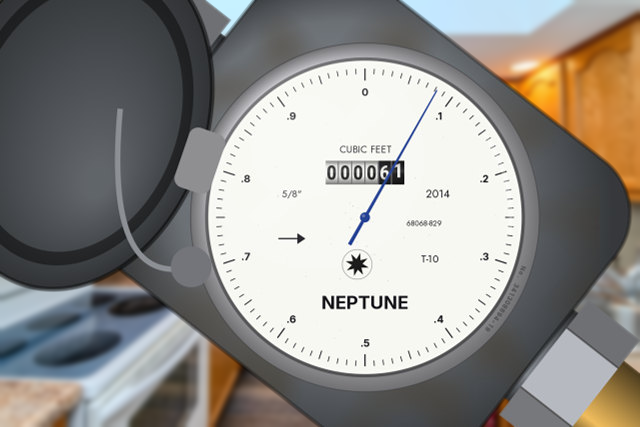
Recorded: 61.08 ft³
